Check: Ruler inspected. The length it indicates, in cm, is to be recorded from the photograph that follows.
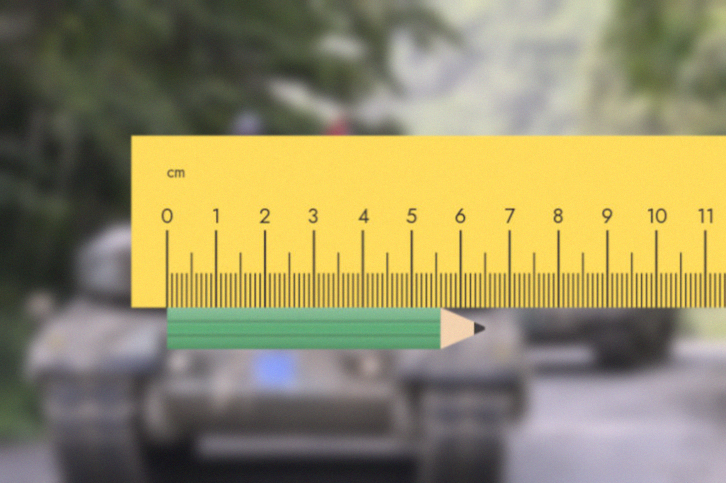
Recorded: 6.5 cm
